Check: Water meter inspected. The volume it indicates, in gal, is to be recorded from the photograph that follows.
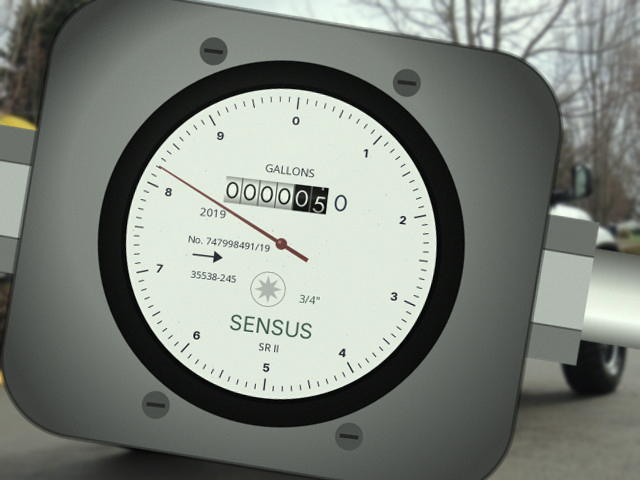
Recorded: 48.2 gal
